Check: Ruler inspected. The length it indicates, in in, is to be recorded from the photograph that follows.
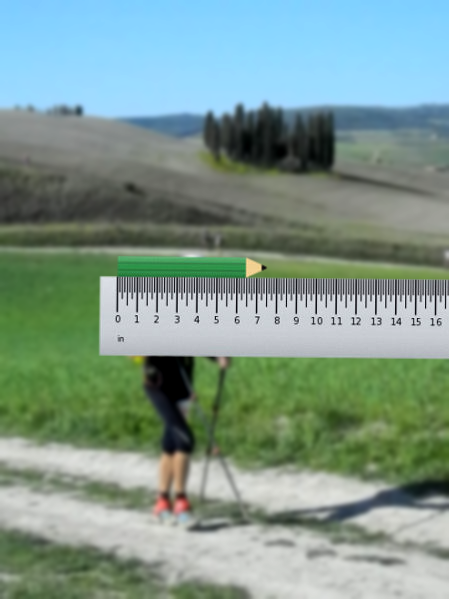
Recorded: 7.5 in
